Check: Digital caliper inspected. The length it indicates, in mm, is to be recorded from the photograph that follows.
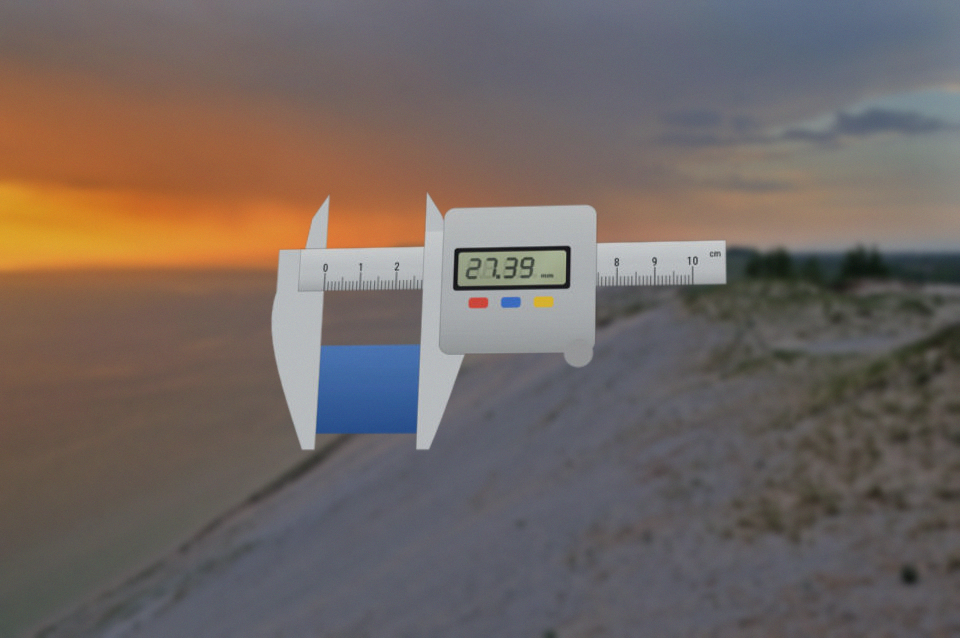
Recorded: 27.39 mm
